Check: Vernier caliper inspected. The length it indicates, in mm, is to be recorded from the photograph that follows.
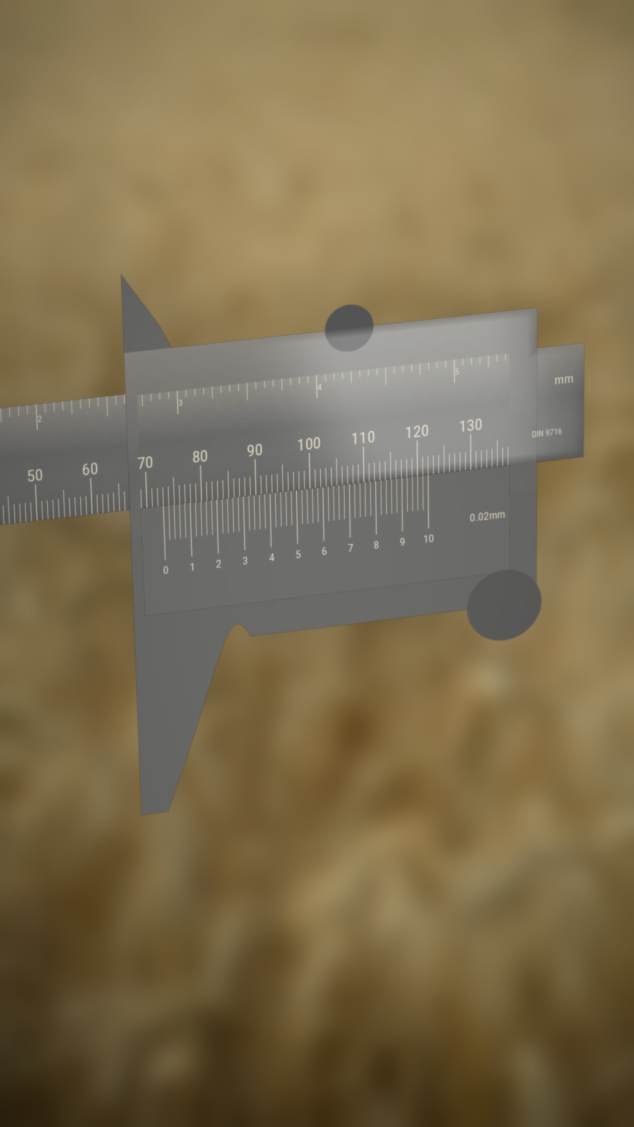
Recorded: 73.0 mm
